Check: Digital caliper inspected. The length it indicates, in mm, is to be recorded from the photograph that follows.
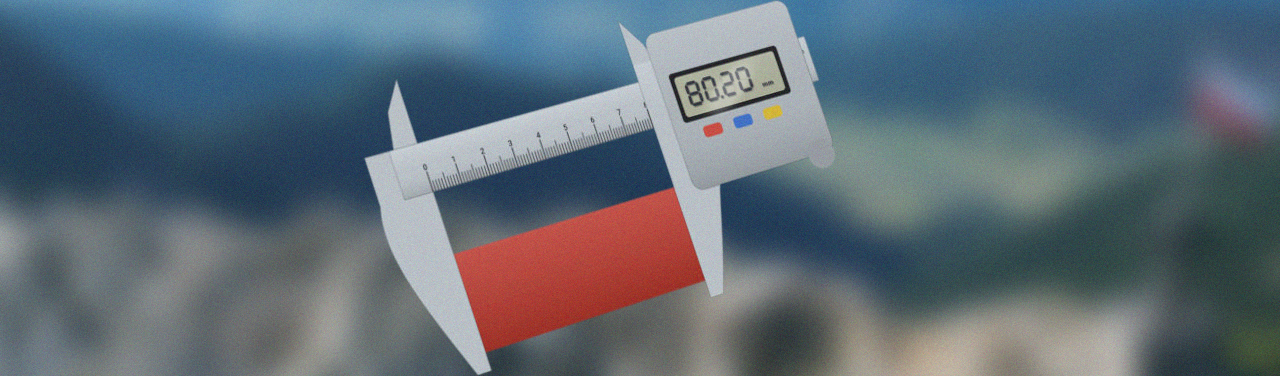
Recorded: 80.20 mm
